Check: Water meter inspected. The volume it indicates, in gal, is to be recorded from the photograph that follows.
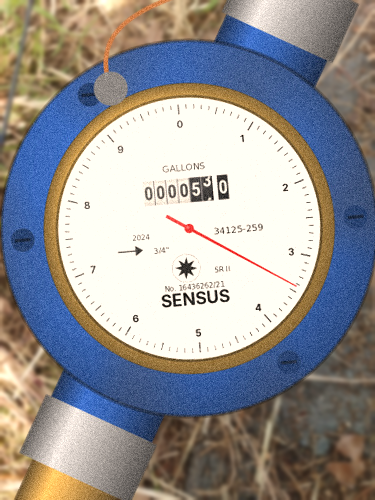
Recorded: 533.4 gal
